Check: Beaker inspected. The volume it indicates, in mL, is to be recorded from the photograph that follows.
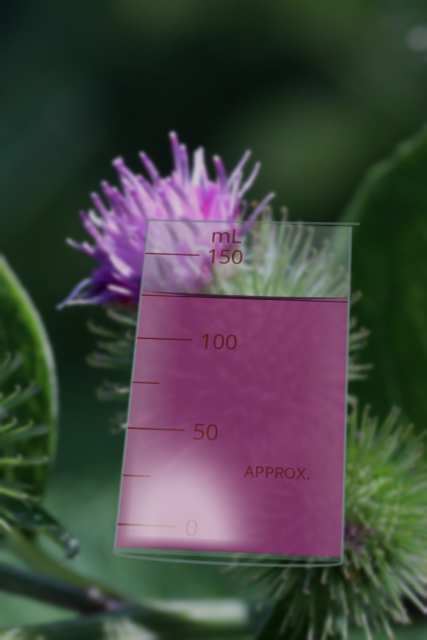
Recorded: 125 mL
